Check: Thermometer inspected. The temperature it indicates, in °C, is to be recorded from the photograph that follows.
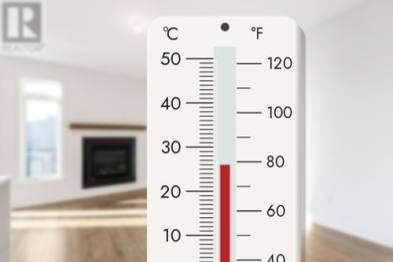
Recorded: 26 °C
